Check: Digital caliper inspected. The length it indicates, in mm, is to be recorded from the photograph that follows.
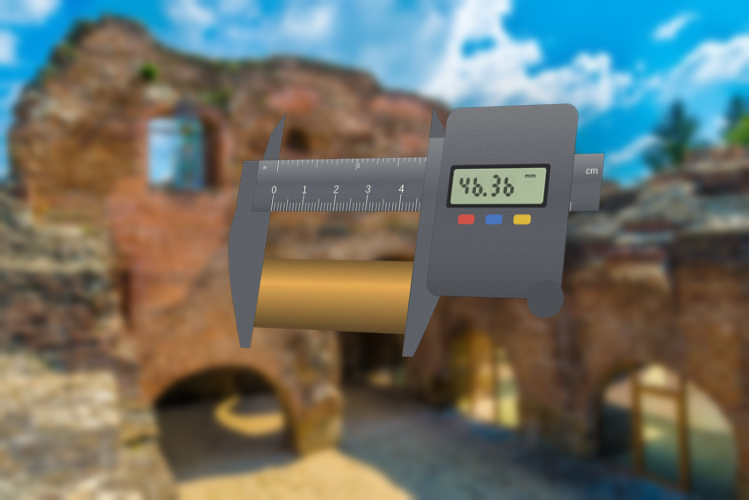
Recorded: 46.36 mm
